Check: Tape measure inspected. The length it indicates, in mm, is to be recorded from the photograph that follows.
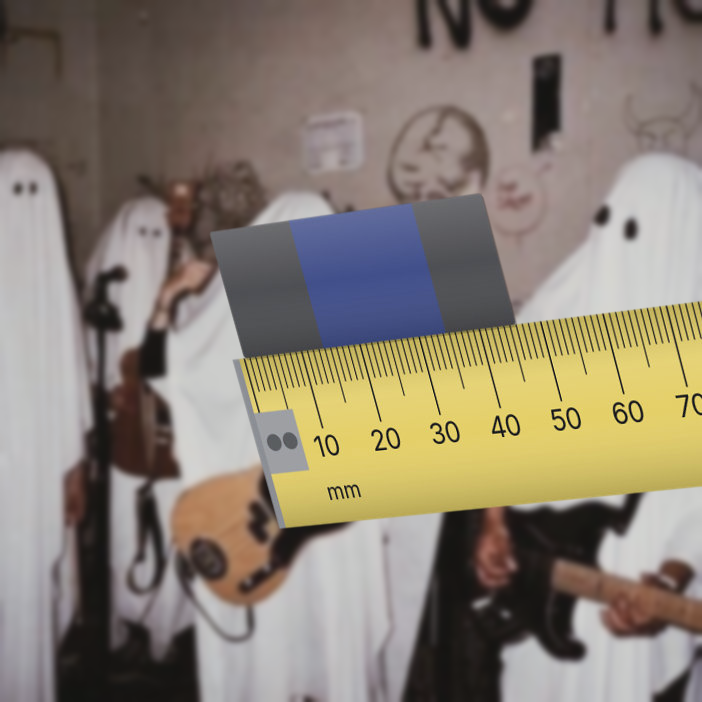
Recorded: 46 mm
